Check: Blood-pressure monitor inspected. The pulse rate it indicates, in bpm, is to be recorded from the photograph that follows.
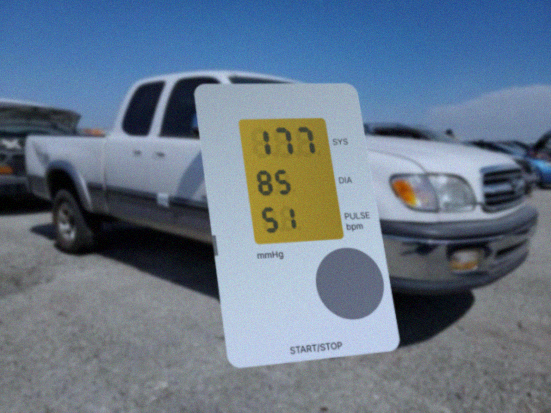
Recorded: 51 bpm
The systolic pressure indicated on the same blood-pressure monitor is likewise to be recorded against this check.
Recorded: 177 mmHg
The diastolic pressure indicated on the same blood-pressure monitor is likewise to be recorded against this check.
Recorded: 85 mmHg
